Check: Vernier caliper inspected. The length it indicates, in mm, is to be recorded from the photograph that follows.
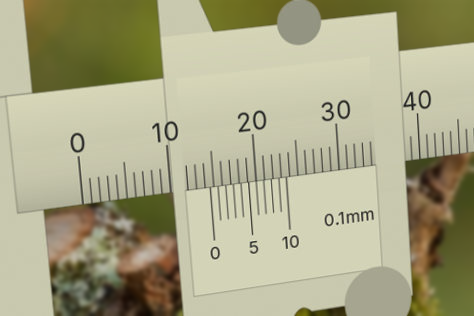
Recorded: 14.6 mm
